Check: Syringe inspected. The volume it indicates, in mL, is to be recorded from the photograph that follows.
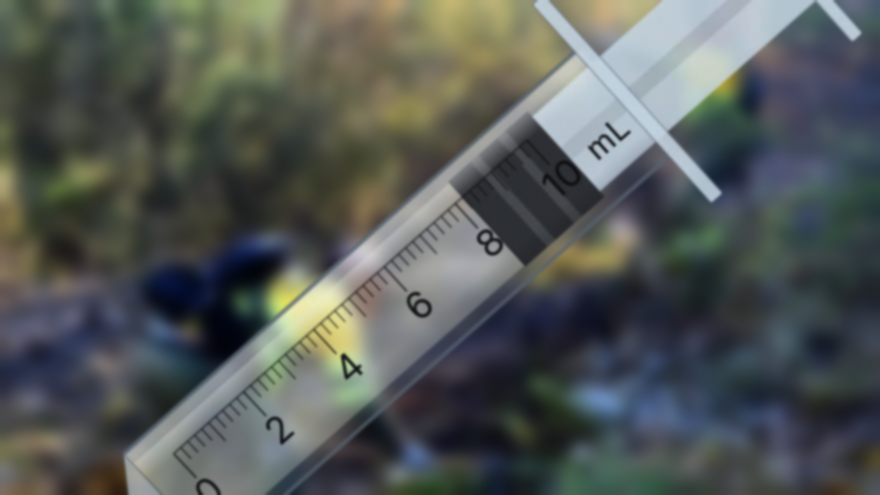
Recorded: 8.2 mL
